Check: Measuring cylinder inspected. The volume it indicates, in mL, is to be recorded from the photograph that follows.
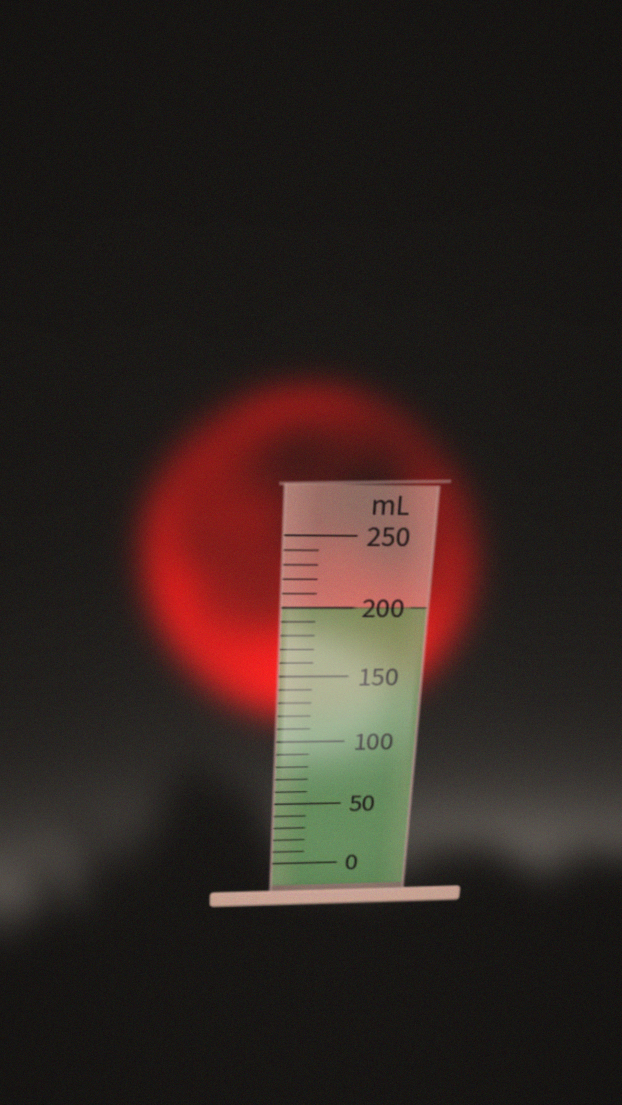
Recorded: 200 mL
